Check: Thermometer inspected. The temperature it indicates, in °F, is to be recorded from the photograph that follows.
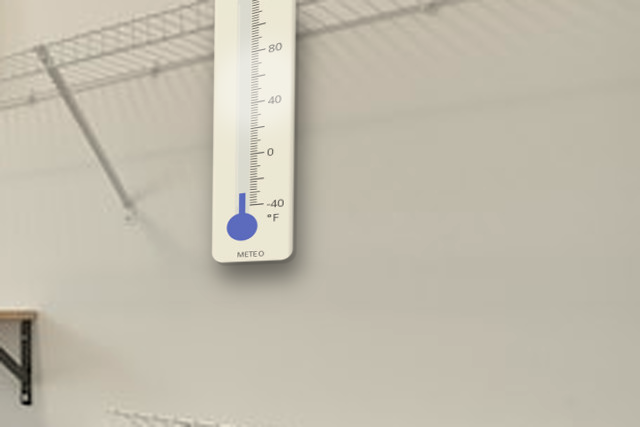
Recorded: -30 °F
